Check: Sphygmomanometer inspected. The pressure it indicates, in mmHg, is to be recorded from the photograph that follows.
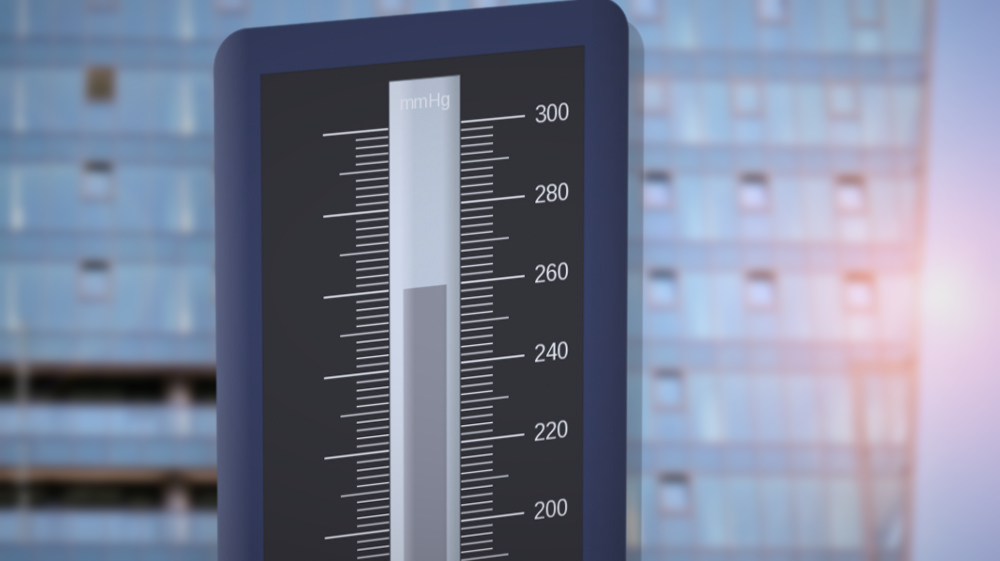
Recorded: 260 mmHg
